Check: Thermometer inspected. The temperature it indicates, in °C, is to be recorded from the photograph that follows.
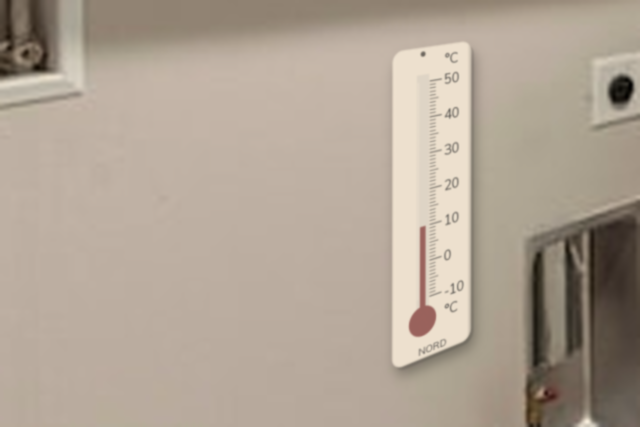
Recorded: 10 °C
